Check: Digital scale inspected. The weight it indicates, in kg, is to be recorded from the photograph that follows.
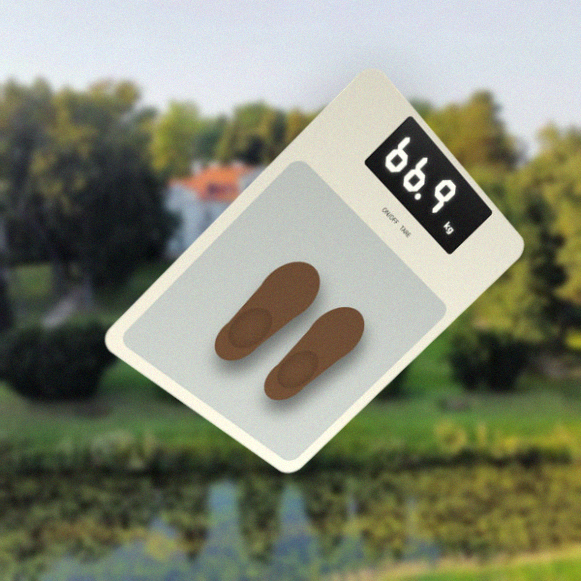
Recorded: 66.9 kg
